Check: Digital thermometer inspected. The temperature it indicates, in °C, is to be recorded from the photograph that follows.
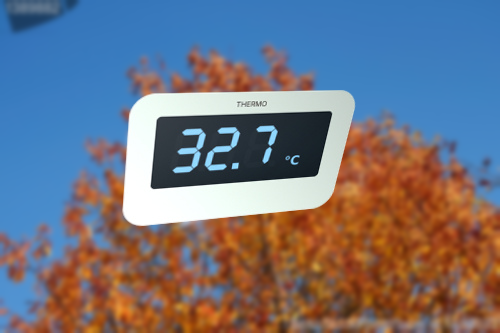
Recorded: 32.7 °C
